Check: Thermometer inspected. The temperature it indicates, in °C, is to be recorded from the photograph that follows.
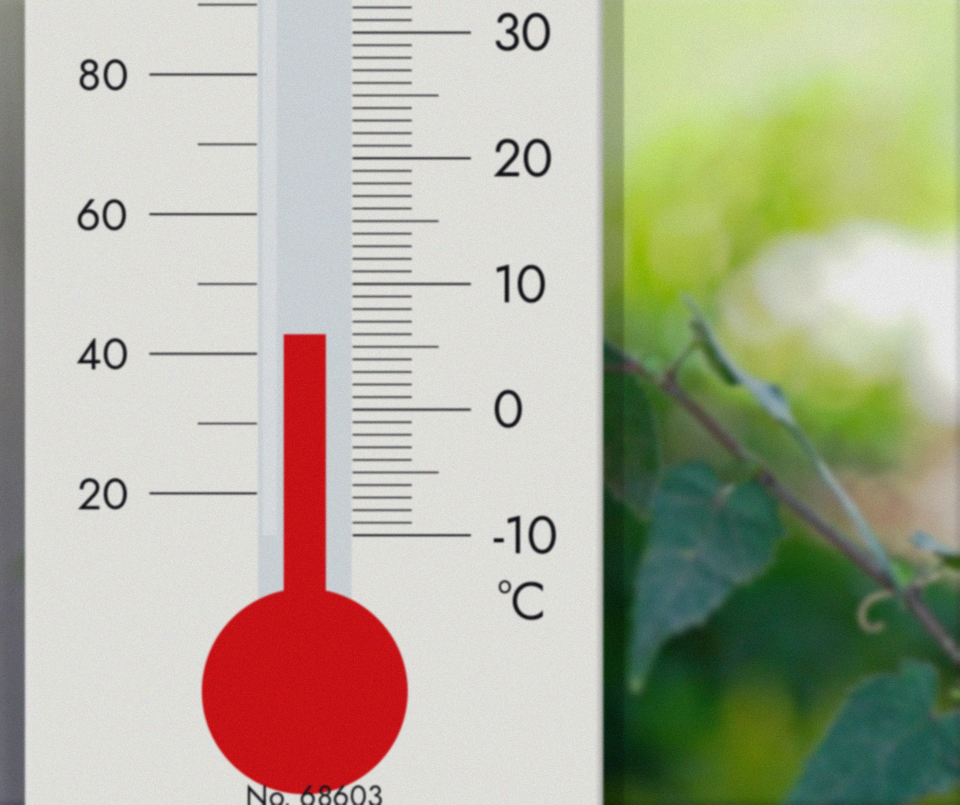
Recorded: 6 °C
